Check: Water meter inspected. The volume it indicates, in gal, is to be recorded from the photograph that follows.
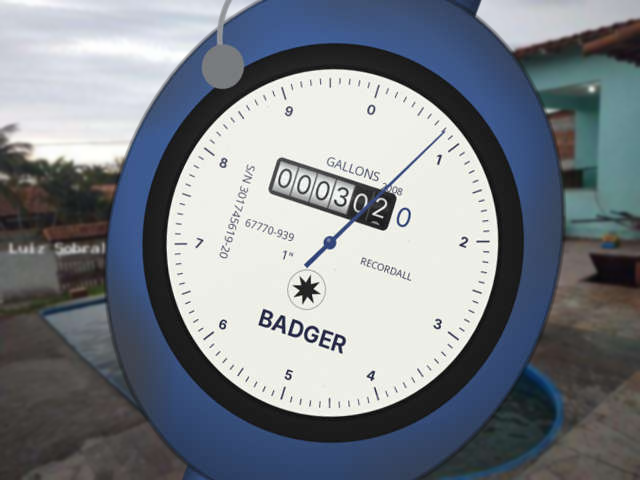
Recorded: 3020.8 gal
